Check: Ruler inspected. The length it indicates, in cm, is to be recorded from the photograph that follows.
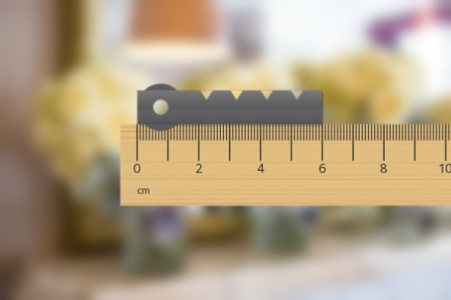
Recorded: 6 cm
